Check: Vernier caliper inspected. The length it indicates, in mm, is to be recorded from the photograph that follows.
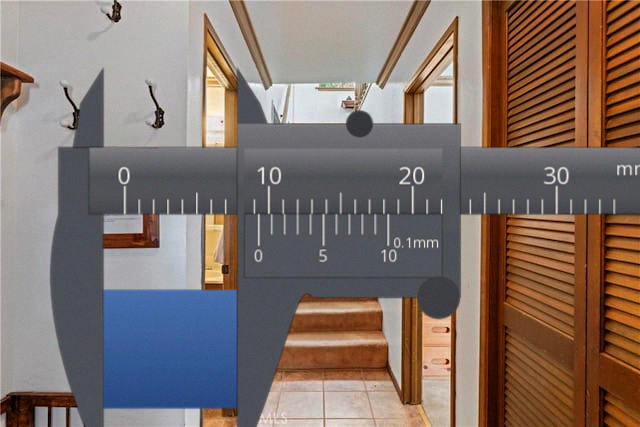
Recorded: 9.3 mm
